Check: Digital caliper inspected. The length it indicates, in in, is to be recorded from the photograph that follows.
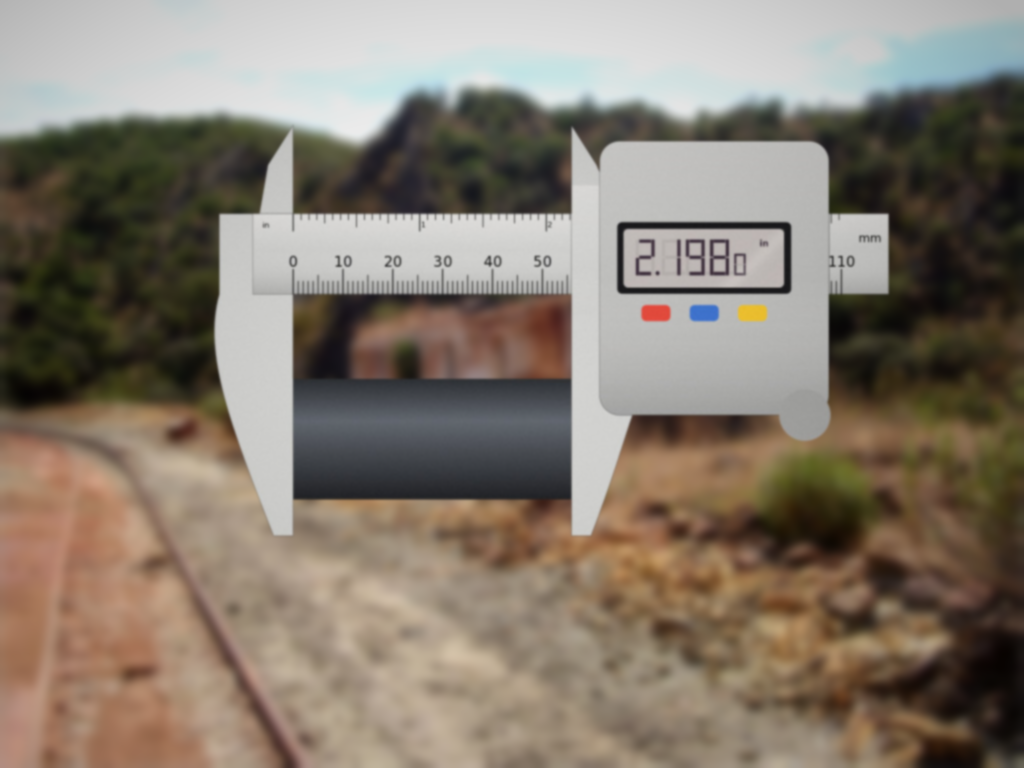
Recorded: 2.1980 in
